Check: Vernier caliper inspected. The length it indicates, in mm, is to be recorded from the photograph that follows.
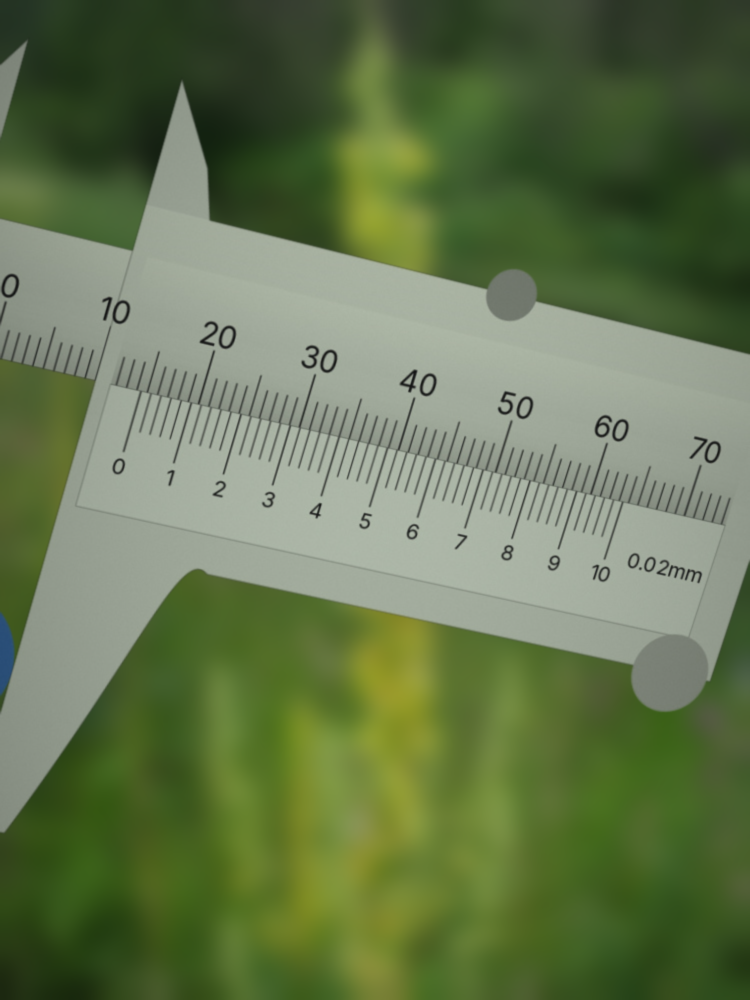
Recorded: 14.4 mm
